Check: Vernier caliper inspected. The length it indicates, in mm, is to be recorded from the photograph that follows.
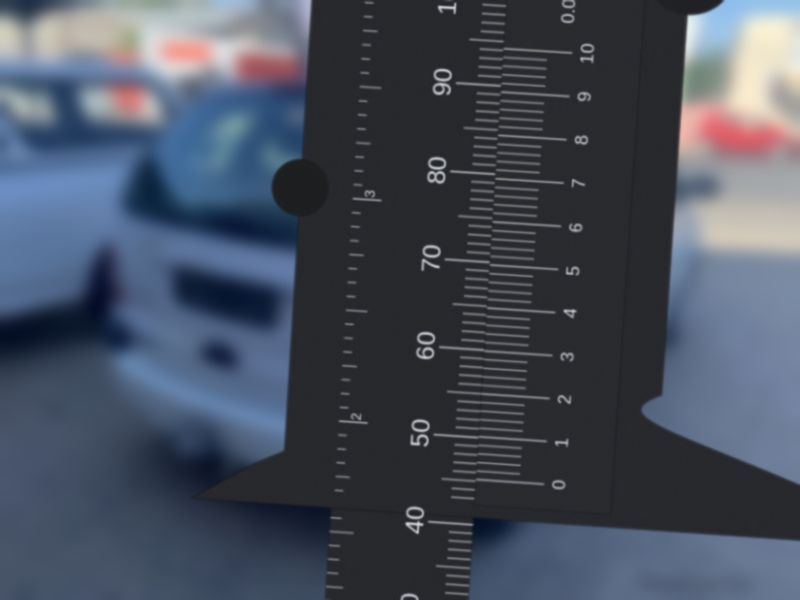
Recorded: 45.2 mm
